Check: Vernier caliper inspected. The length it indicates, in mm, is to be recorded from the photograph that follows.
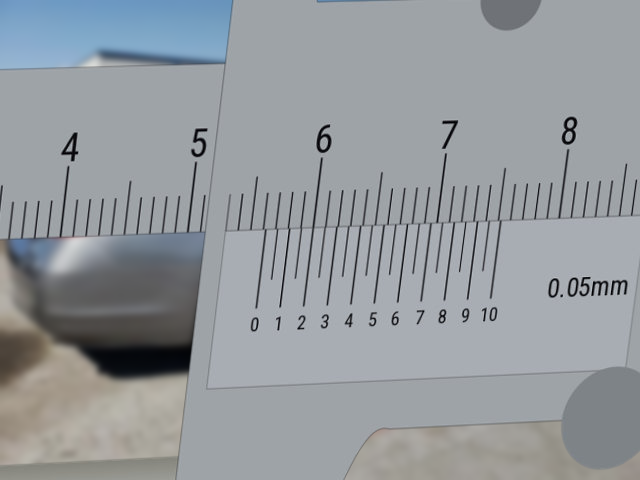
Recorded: 56.2 mm
